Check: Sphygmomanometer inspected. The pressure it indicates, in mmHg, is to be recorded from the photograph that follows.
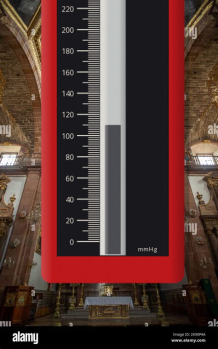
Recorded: 110 mmHg
